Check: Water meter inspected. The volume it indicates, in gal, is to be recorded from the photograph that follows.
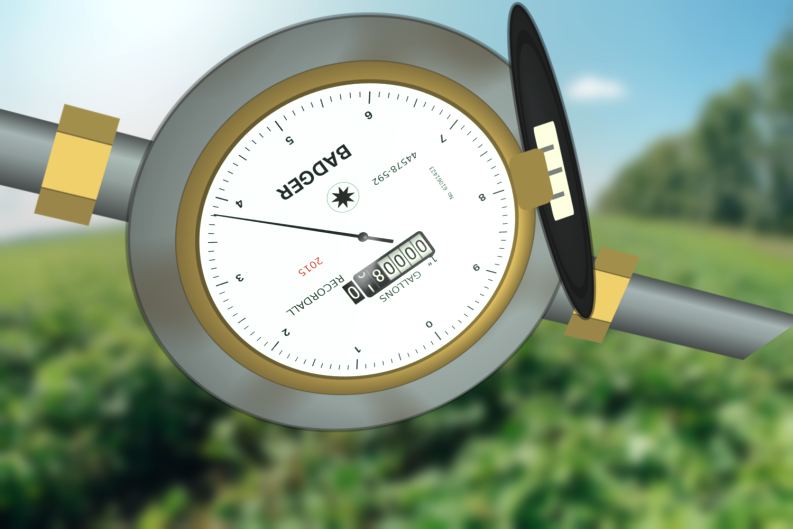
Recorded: 813.8 gal
